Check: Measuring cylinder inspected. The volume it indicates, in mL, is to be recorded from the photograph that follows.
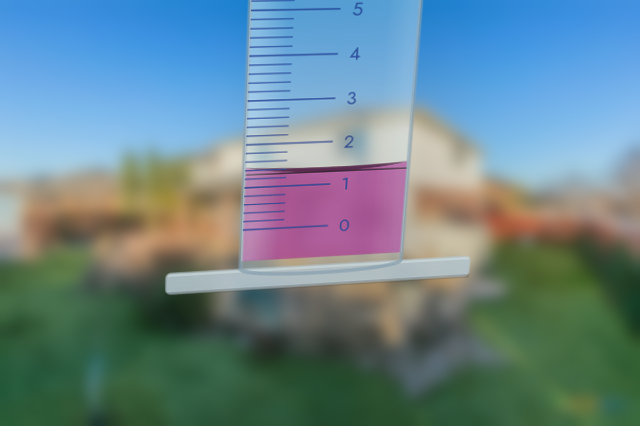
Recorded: 1.3 mL
